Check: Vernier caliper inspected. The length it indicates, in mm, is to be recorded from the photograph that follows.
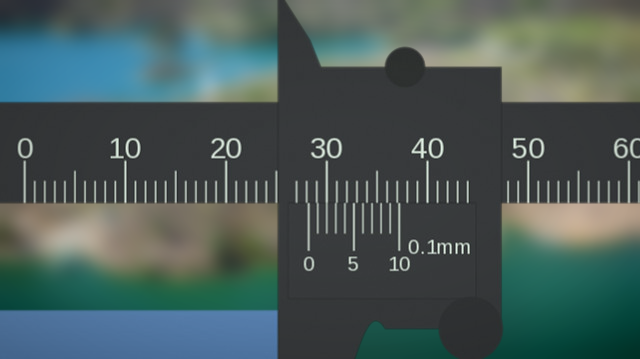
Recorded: 28.2 mm
